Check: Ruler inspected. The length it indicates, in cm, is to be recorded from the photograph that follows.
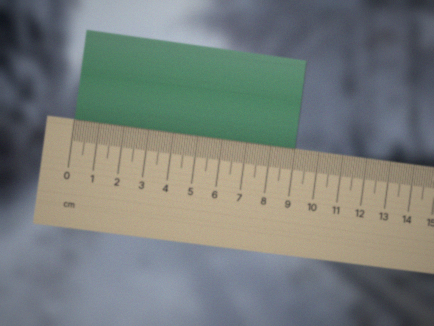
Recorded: 9 cm
